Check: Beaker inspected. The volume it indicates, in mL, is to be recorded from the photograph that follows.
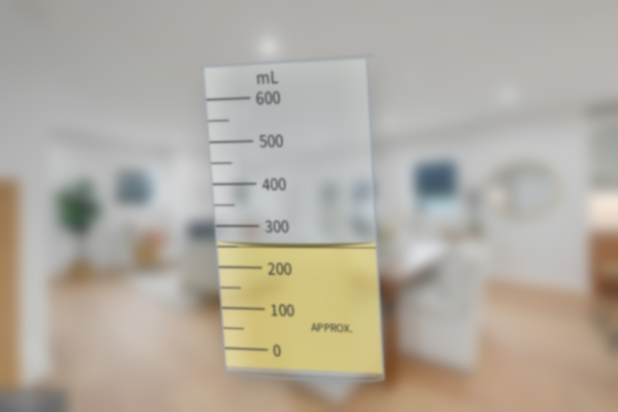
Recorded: 250 mL
